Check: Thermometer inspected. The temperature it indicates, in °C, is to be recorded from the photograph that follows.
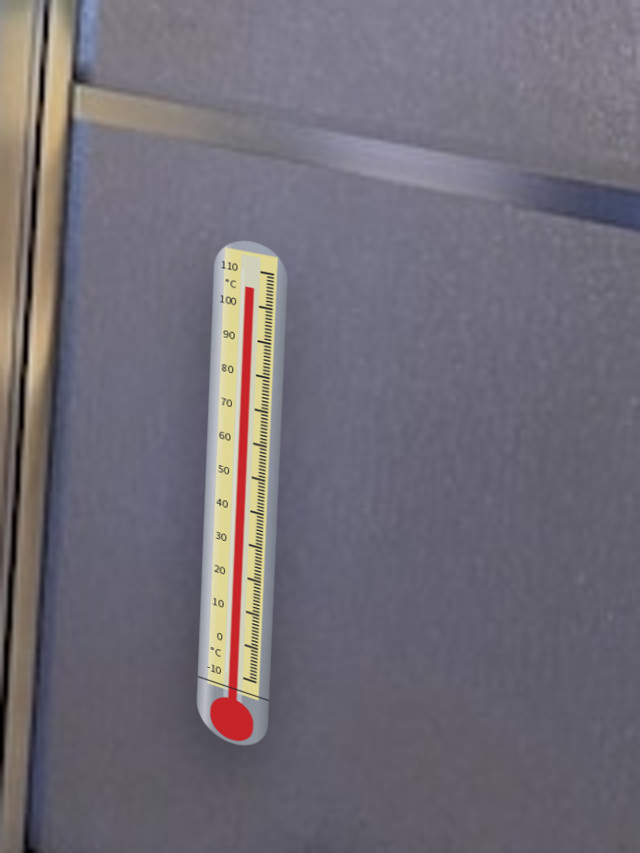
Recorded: 105 °C
